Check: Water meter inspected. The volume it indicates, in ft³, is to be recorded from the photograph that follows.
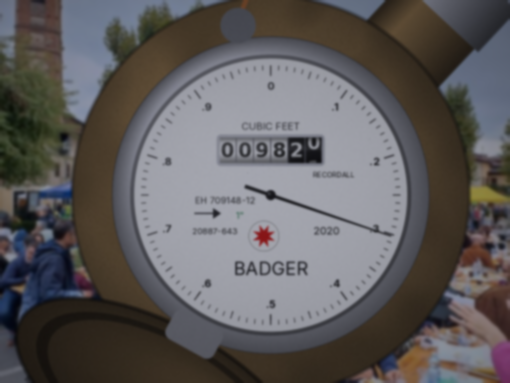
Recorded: 9820.30 ft³
